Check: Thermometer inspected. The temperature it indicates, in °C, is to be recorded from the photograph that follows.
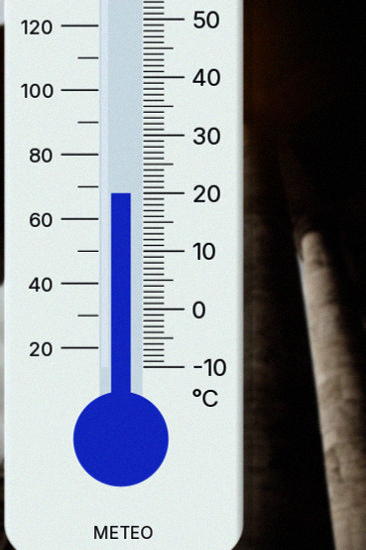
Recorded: 20 °C
